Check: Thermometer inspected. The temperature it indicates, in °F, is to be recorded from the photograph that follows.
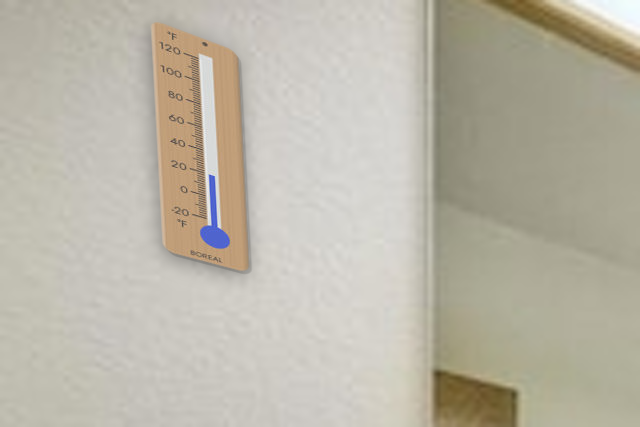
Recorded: 20 °F
